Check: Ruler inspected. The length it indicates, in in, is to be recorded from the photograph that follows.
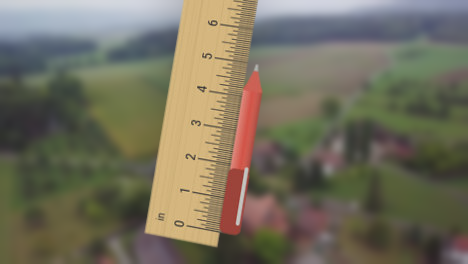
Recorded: 5 in
